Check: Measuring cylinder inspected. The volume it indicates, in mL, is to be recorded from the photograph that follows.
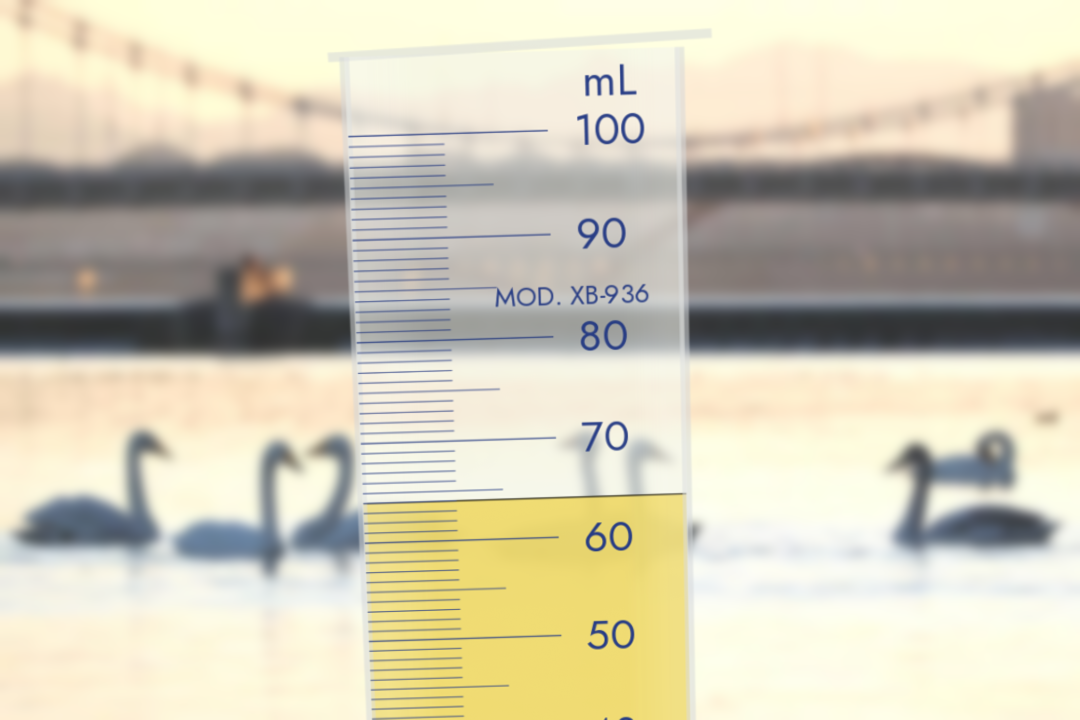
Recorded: 64 mL
